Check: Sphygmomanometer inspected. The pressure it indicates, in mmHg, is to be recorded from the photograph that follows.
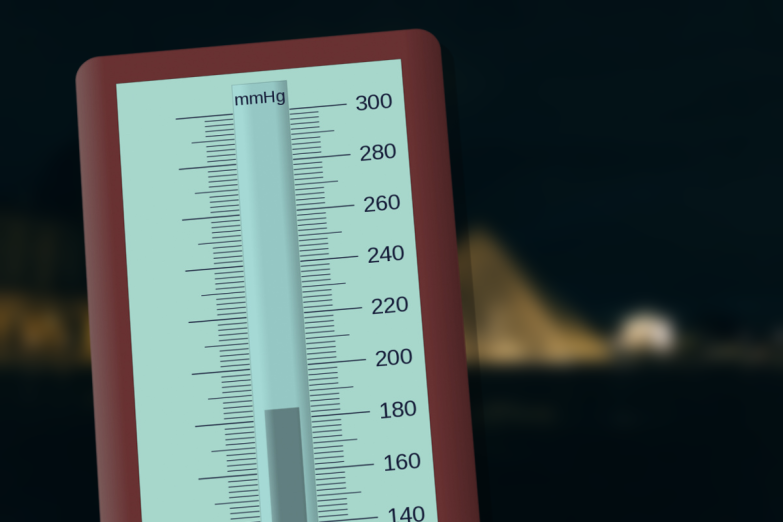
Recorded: 184 mmHg
